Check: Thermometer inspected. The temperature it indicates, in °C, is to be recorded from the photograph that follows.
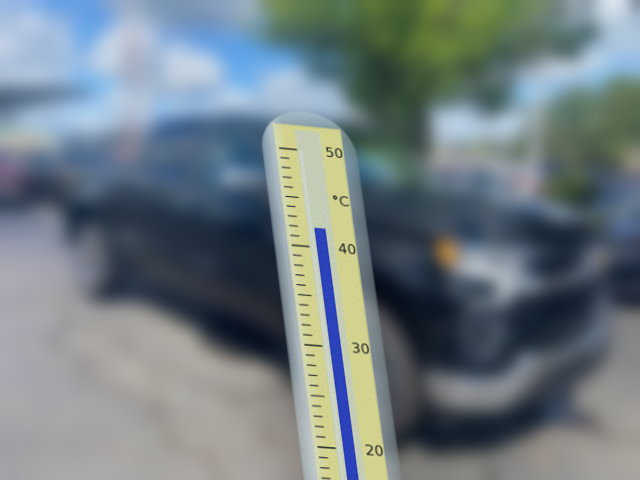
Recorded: 42 °C
